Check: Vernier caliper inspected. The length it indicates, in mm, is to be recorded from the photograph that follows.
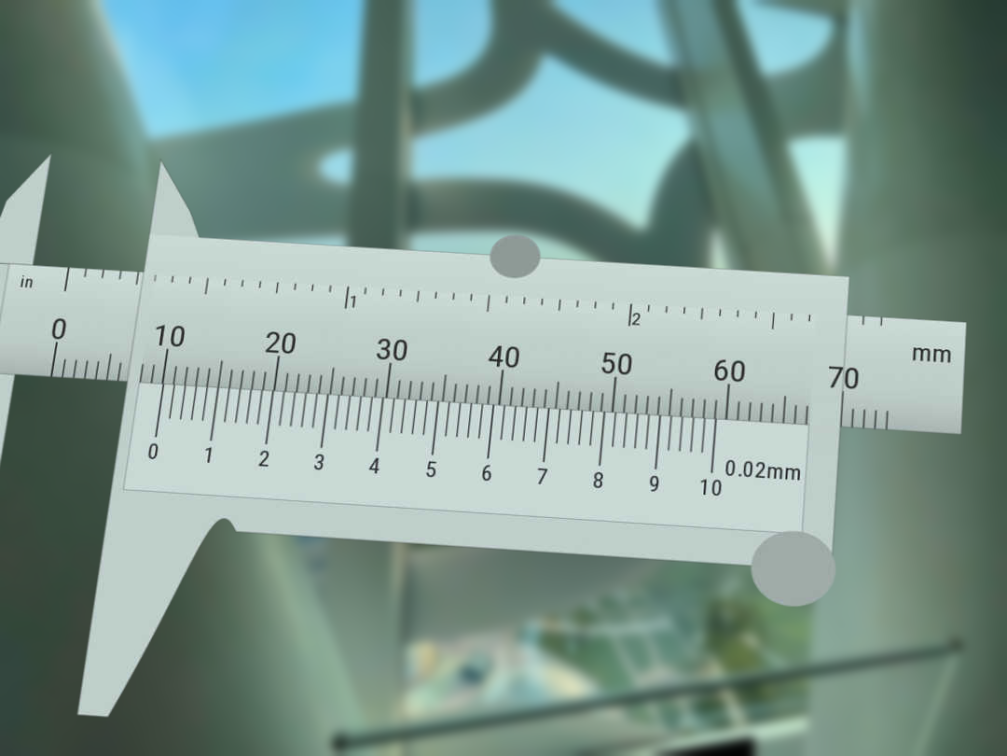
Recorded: 10.1 mm
